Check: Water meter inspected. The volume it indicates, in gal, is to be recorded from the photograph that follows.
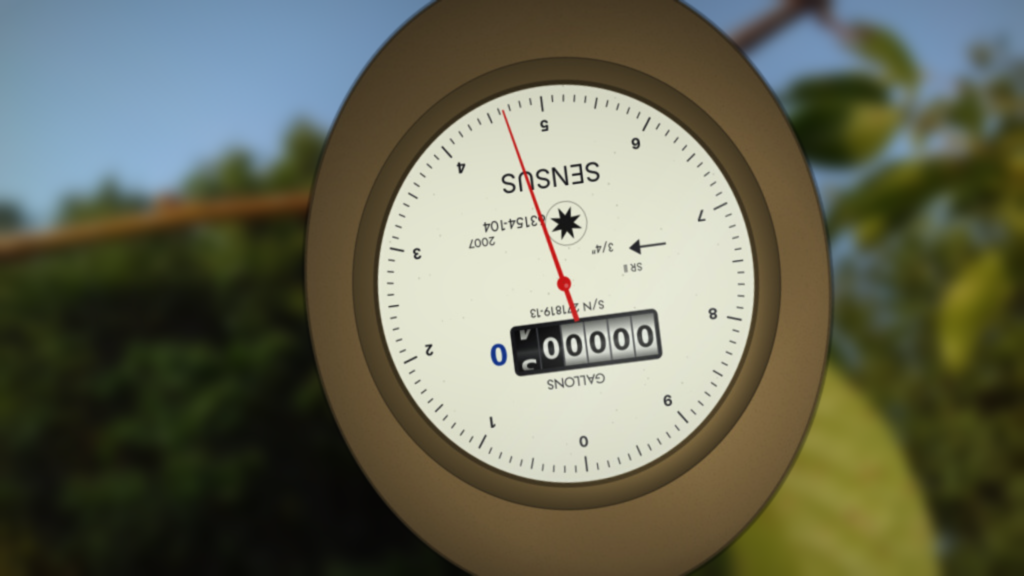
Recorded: 34.6 gal
